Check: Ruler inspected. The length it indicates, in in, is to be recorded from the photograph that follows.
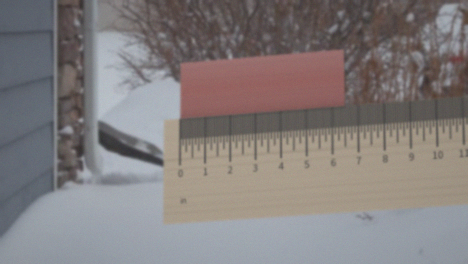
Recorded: 6.5 in
